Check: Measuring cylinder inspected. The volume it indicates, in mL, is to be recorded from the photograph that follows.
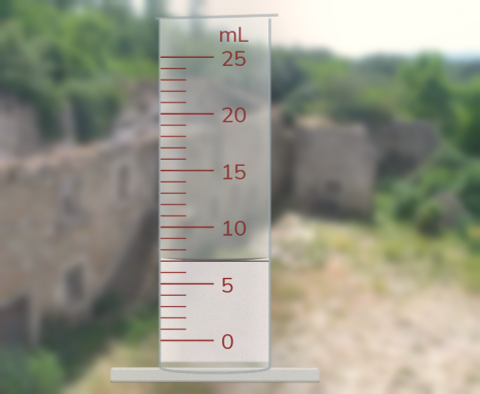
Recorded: 7 mL
